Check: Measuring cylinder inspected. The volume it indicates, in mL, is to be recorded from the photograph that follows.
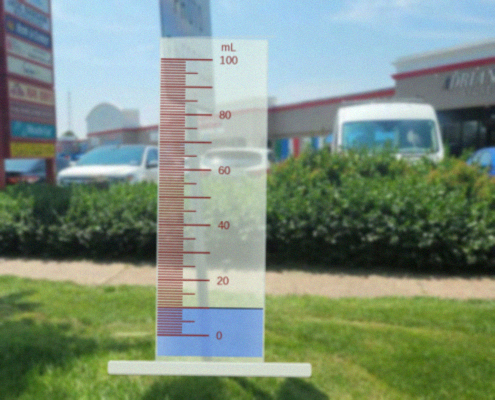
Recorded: 10 mL
